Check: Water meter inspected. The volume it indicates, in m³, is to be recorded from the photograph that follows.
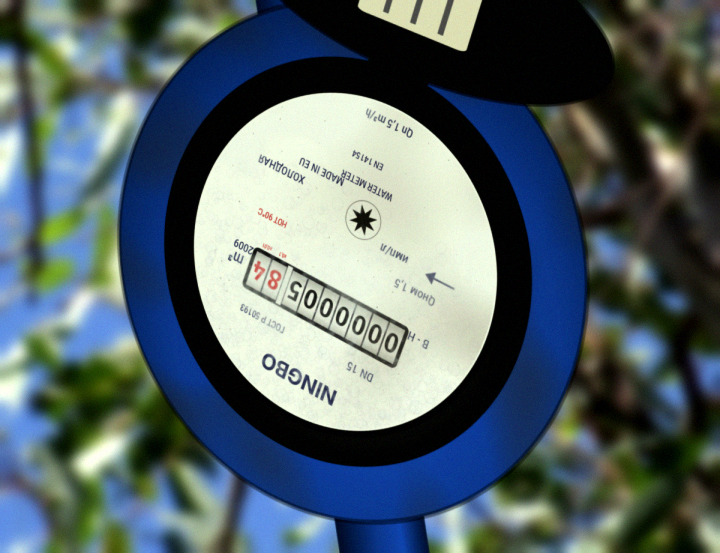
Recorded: 5.84 m³
